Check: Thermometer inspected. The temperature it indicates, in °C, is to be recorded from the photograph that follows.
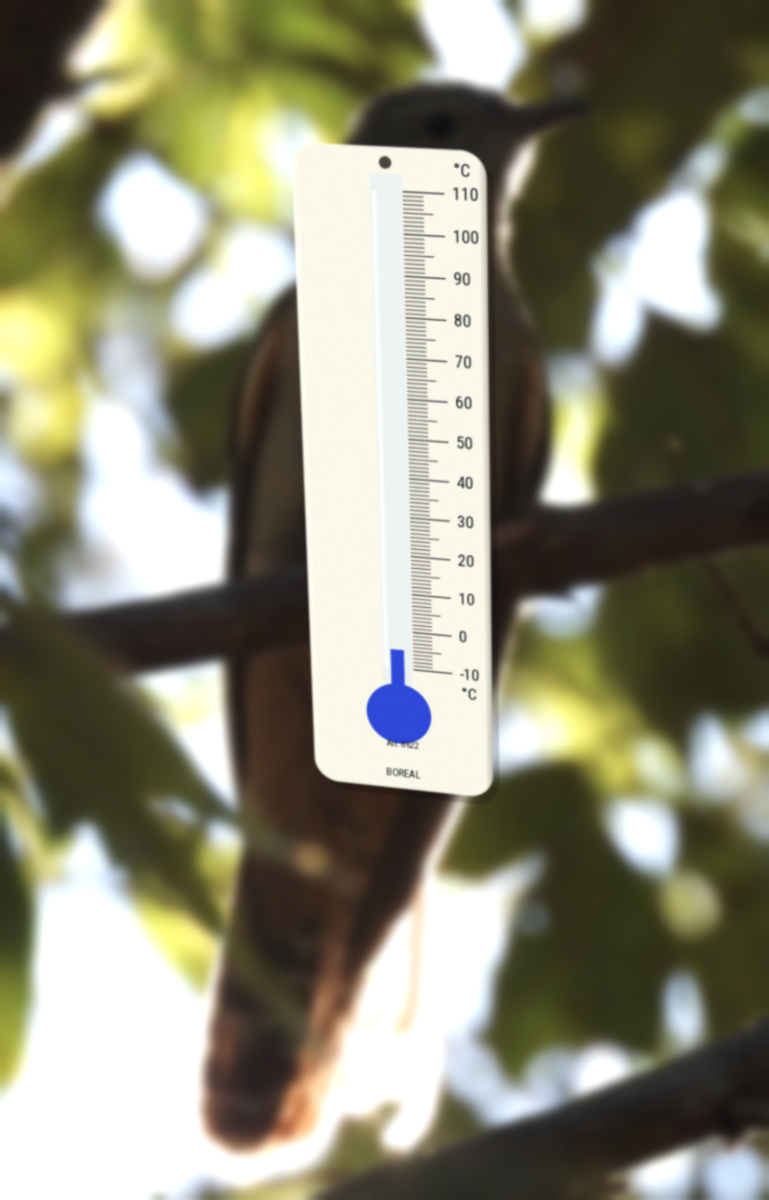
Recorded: -5 °C
